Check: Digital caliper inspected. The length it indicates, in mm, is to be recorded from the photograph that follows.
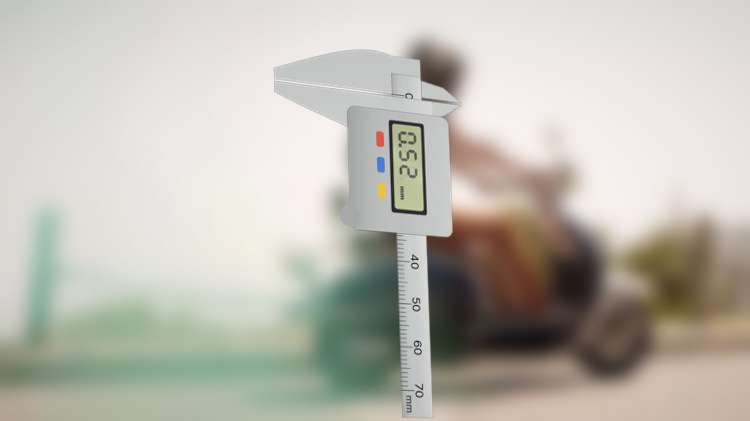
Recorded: 0.52 mm
